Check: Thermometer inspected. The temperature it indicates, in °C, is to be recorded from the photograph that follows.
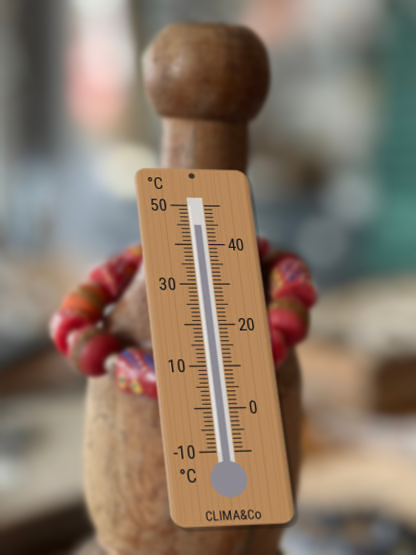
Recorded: 45 °C
